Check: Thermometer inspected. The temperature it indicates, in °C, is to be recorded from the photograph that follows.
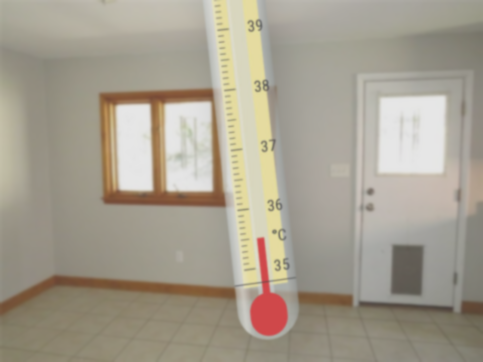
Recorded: 35.5 °C
